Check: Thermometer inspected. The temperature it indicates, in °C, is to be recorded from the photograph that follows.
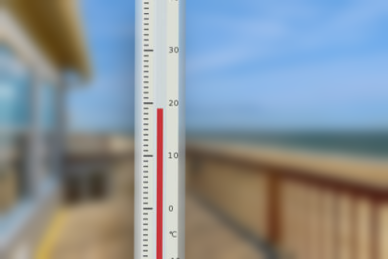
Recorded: 19 °C
